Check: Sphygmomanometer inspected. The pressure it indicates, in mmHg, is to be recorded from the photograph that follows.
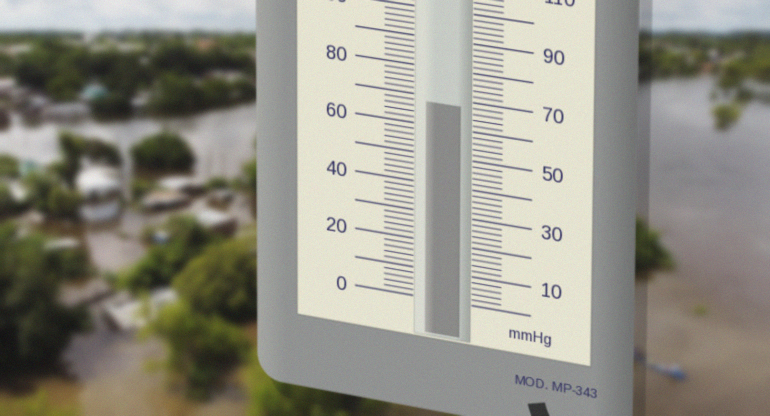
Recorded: 68 mmHg
